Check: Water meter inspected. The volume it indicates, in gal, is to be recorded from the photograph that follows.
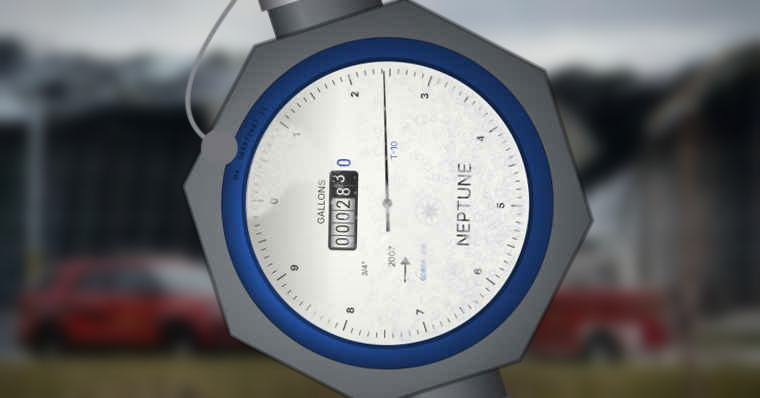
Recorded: 2832.4 gal
